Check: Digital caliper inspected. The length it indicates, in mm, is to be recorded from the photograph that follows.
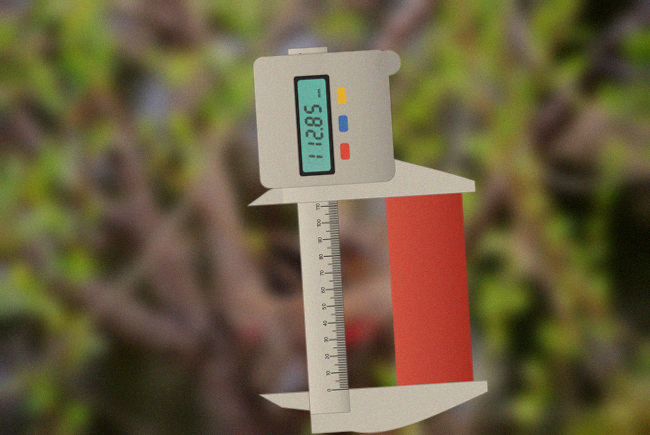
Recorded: 112.85 mm
